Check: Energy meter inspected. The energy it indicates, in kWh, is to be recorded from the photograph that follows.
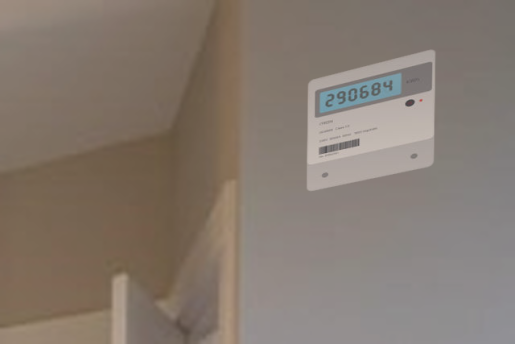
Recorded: 290684 kWh
